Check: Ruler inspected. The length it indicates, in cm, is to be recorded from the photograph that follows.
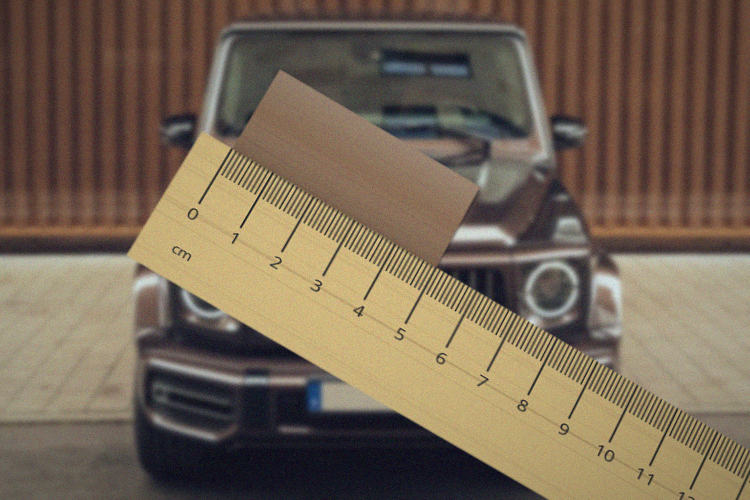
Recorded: 5 cm
